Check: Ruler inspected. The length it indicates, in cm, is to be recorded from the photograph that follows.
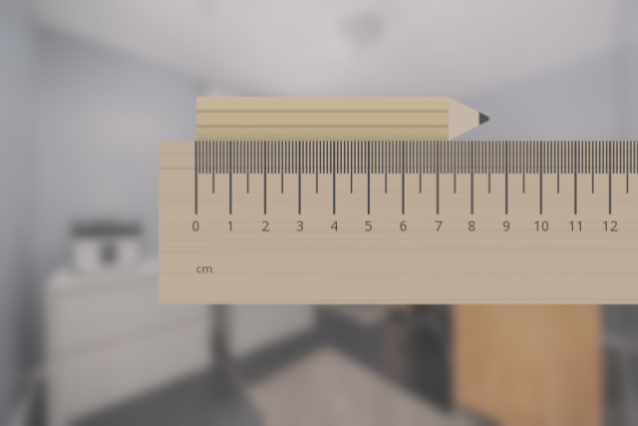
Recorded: 8.5 cm
